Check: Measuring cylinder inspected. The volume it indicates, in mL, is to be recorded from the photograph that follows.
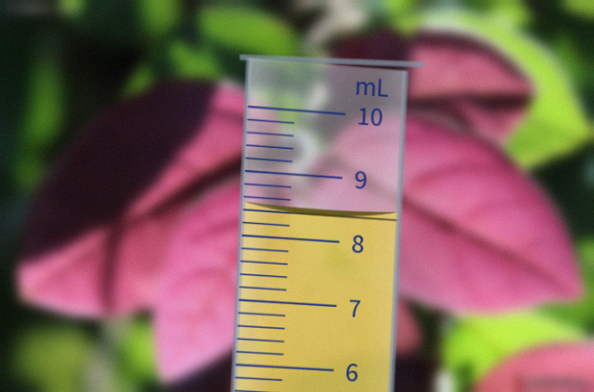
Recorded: 8.4 mL
